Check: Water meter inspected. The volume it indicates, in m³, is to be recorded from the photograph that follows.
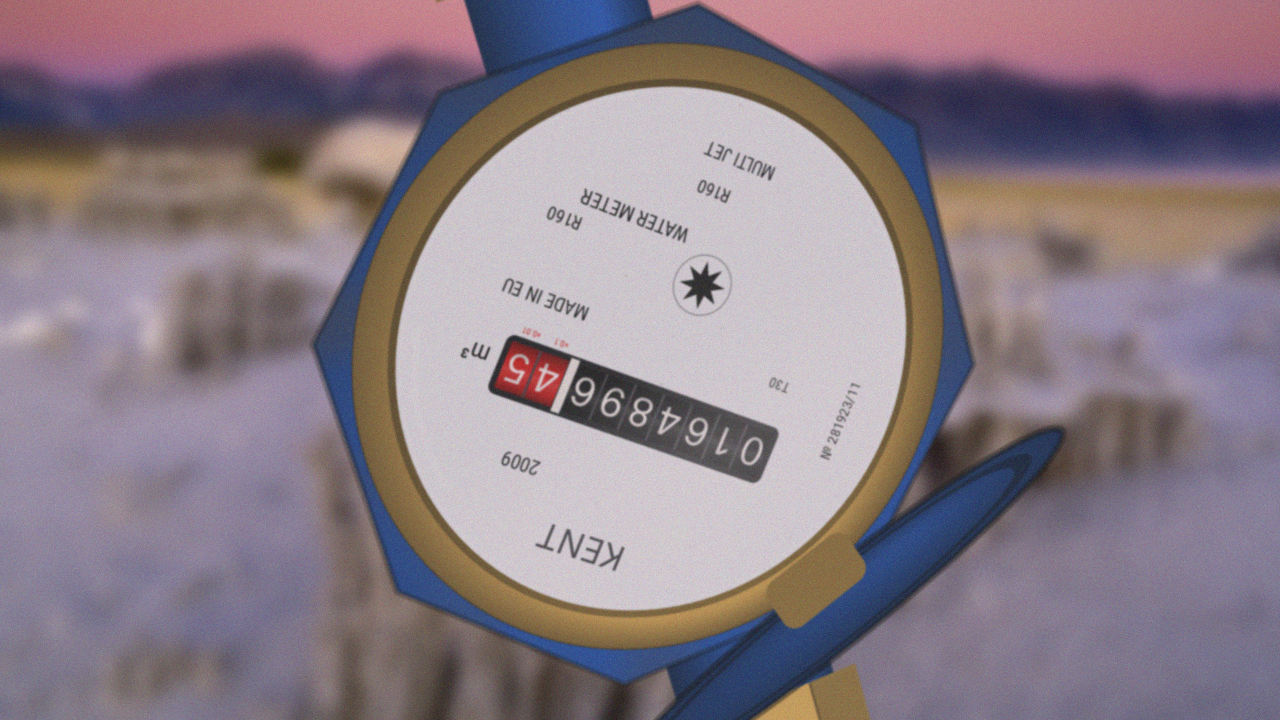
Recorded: 164896.45 m³
